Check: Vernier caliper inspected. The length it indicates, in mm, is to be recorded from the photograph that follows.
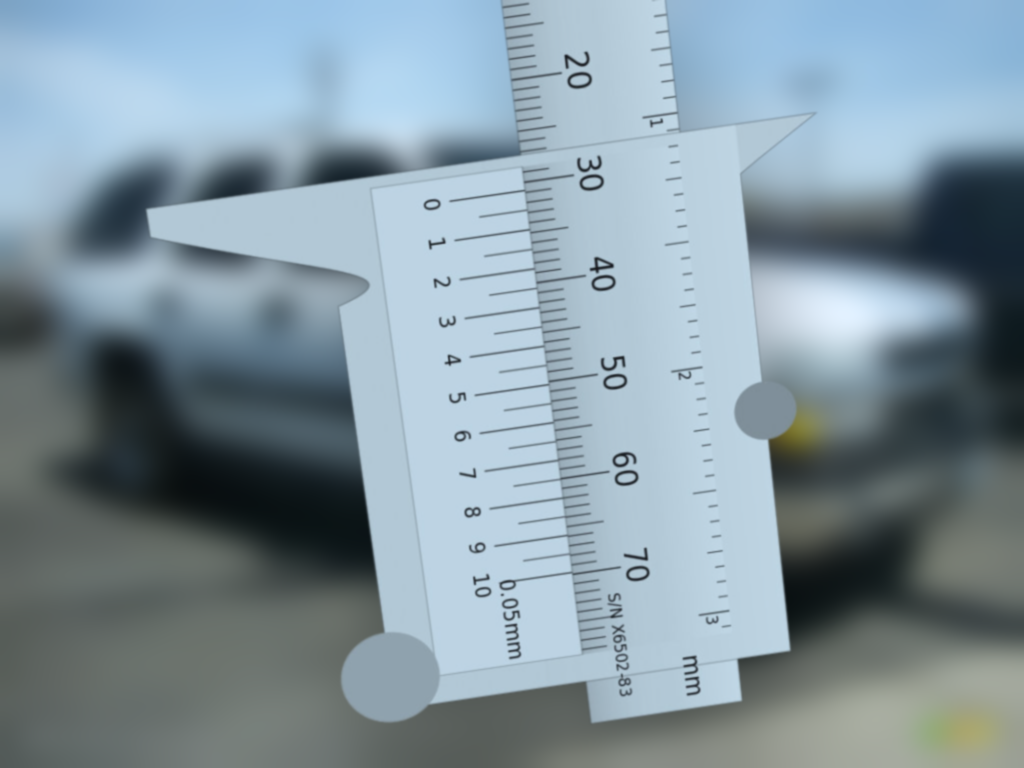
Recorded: 30.8 mm
